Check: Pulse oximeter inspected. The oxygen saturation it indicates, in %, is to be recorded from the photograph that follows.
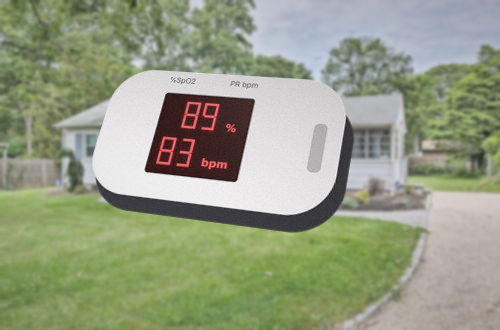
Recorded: 89 %
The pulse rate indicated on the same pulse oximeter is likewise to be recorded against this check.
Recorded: 83 bpm
